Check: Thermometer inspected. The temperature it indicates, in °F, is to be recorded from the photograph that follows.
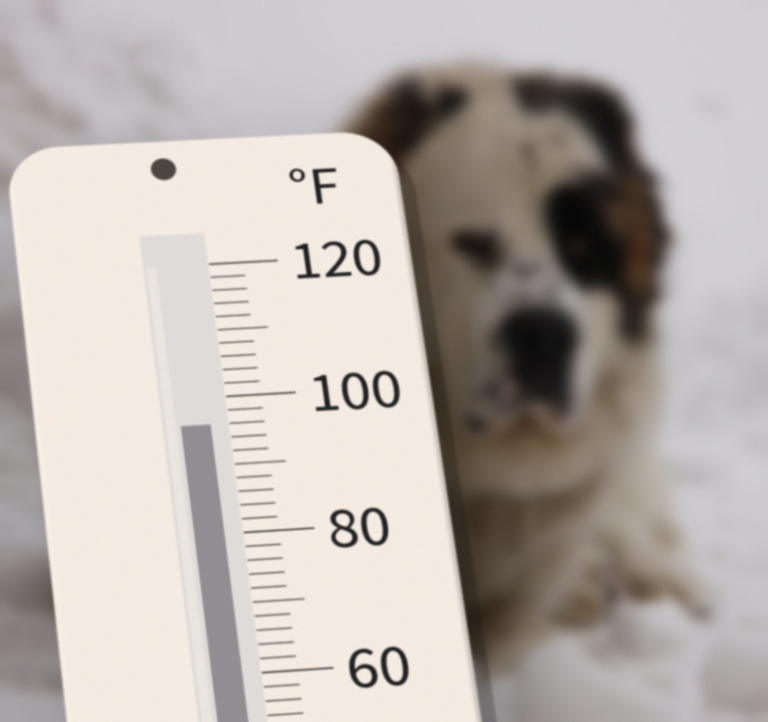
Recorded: 96 °F
